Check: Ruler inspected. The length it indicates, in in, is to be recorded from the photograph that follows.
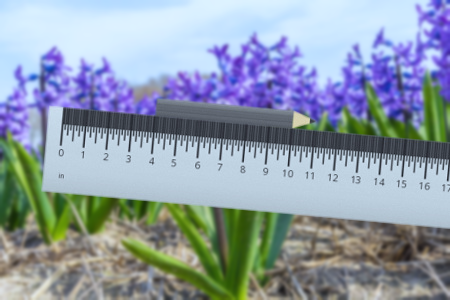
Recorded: 7 in
